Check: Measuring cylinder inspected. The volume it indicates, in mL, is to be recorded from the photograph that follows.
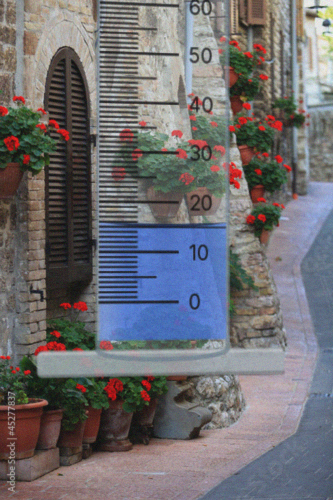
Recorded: 15 mL
